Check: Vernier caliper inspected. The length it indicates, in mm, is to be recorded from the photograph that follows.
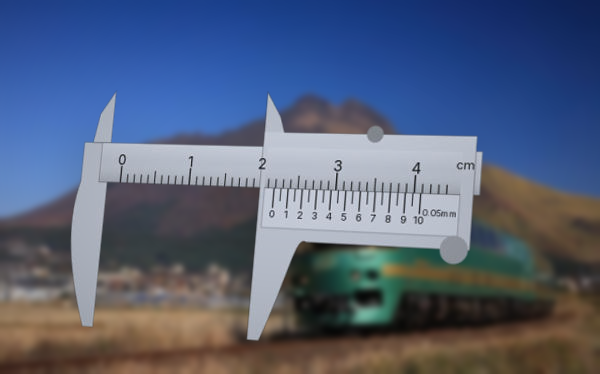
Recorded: 21.8 mm
